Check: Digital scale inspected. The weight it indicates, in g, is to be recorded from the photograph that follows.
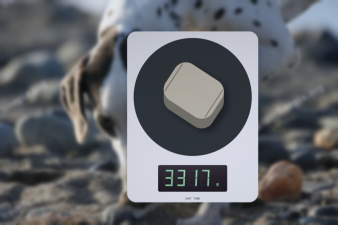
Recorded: 3317 g
